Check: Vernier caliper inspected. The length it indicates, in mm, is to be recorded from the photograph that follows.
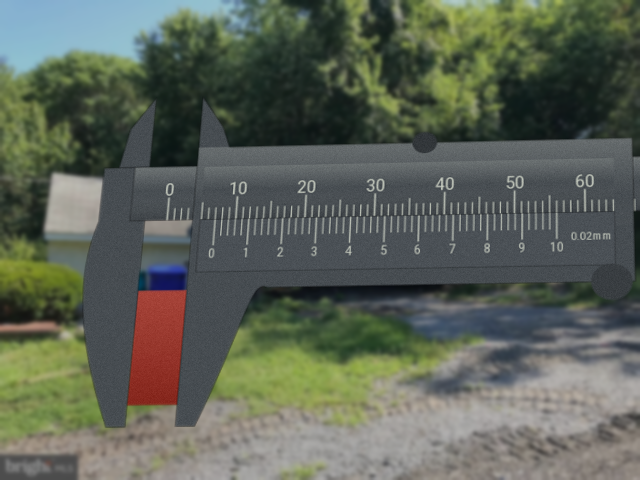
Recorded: 7.0 mm
